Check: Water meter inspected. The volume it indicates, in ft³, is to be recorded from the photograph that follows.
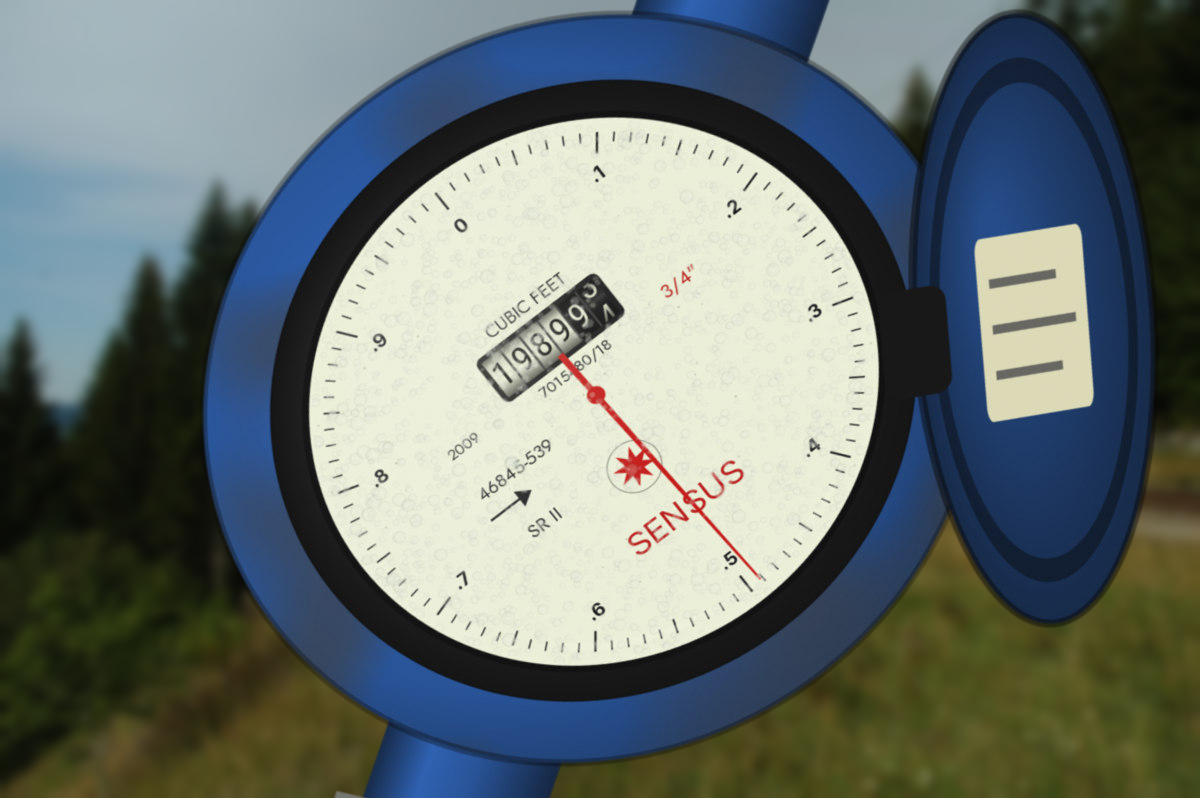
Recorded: 198993.49 ft³
